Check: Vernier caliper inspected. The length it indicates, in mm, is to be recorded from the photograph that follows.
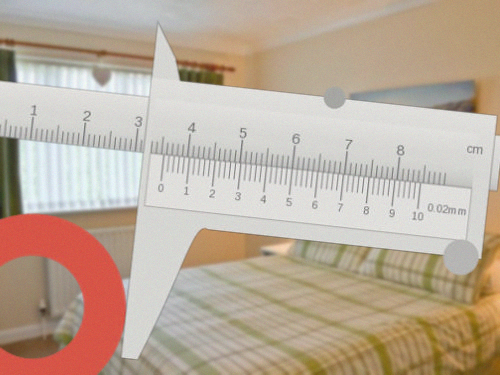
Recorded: 35.5 mm
